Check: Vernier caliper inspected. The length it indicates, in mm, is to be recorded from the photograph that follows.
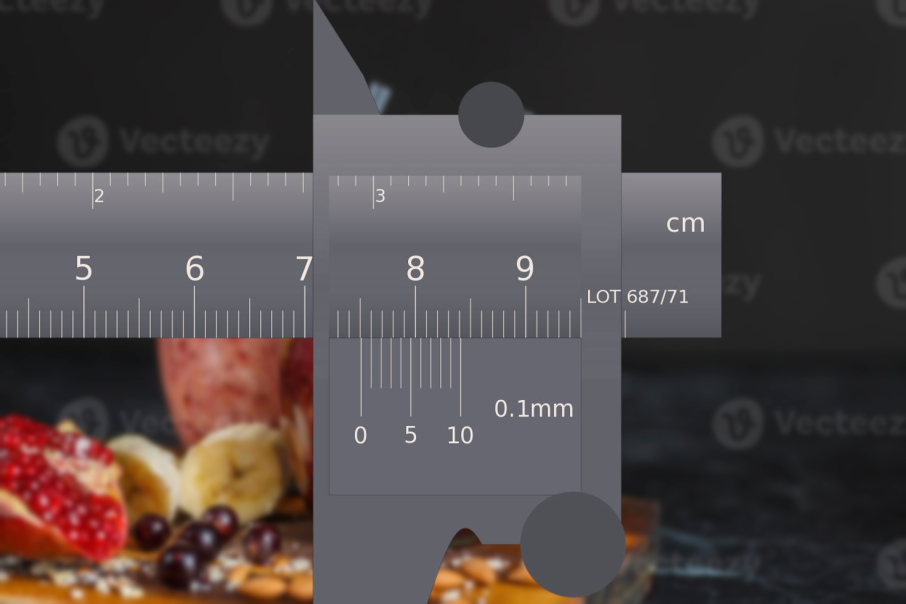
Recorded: 75.1 mm
